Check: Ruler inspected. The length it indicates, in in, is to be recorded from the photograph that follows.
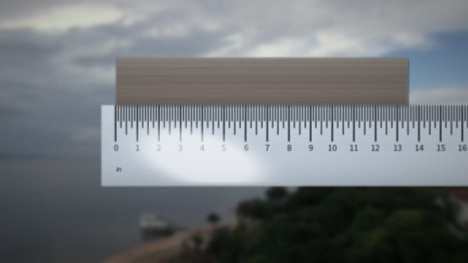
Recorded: 13.5 in
